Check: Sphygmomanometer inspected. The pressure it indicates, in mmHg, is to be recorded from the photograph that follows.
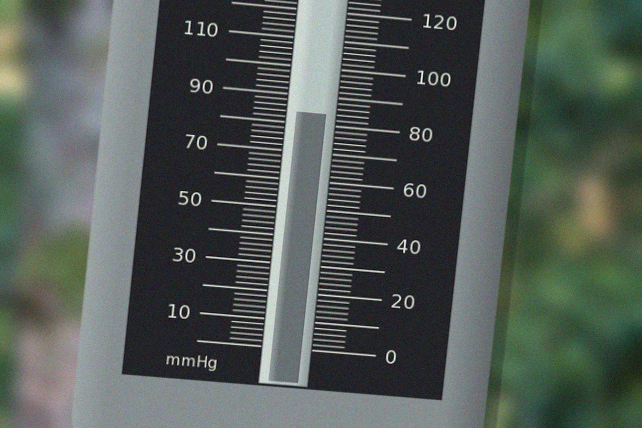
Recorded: 84 mmHg
